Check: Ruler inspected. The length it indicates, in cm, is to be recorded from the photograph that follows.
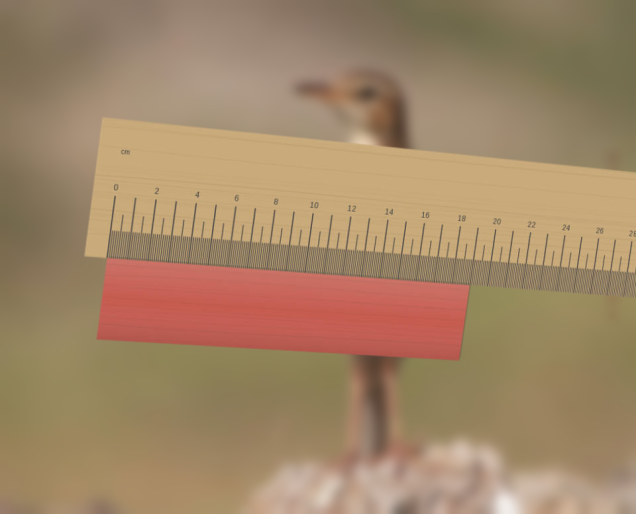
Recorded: 19 cm
